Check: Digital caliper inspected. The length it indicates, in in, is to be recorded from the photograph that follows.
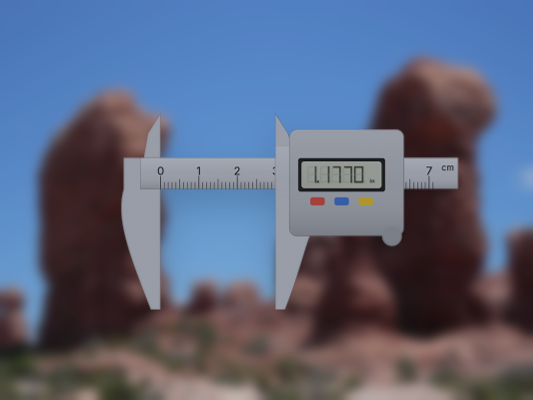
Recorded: 1.1770 in
